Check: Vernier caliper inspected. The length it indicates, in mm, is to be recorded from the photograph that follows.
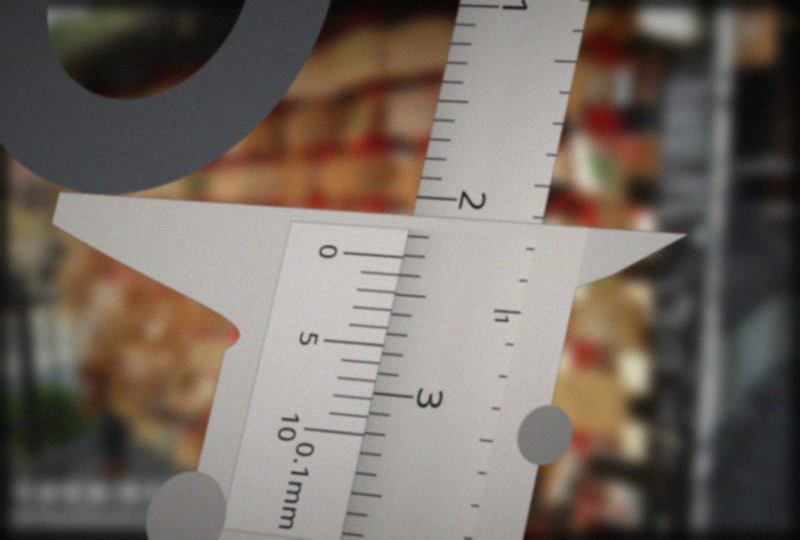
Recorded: 23.1 mm
